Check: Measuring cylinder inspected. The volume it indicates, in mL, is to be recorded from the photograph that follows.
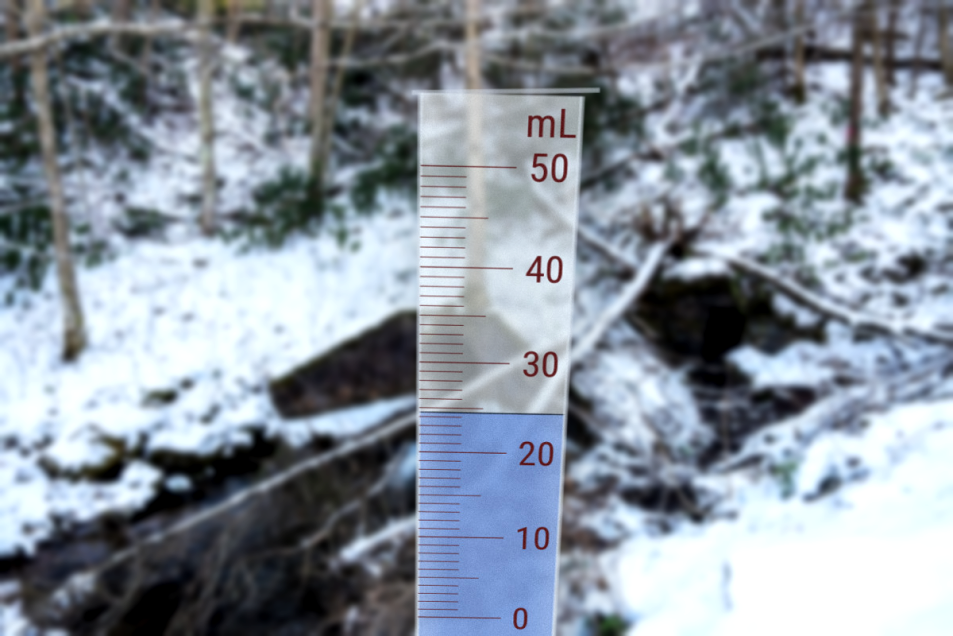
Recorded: 24.5 mL
